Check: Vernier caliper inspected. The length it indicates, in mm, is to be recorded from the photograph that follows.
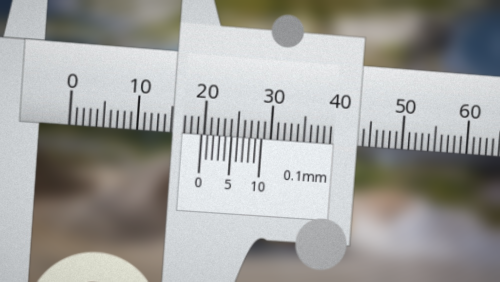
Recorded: 19.6 mm
